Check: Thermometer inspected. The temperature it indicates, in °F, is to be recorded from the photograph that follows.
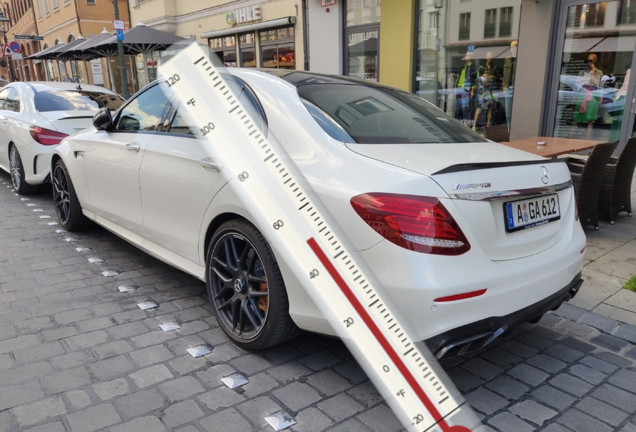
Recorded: 50 °F
